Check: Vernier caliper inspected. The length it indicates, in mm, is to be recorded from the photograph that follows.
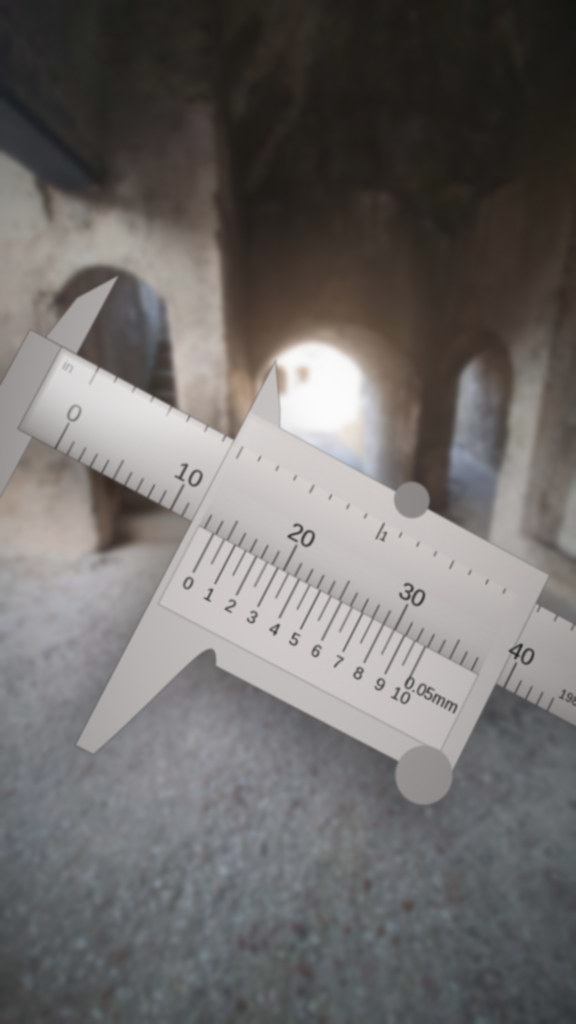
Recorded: 13.8 mm
